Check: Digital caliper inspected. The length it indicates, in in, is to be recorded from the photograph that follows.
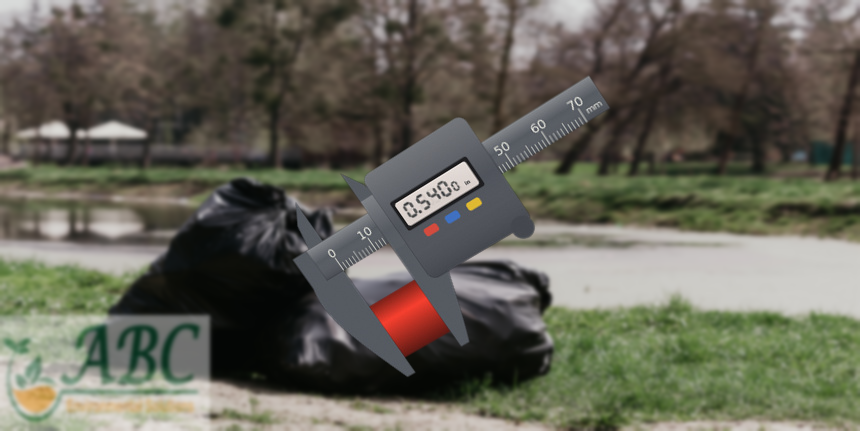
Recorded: 0.5400 in
